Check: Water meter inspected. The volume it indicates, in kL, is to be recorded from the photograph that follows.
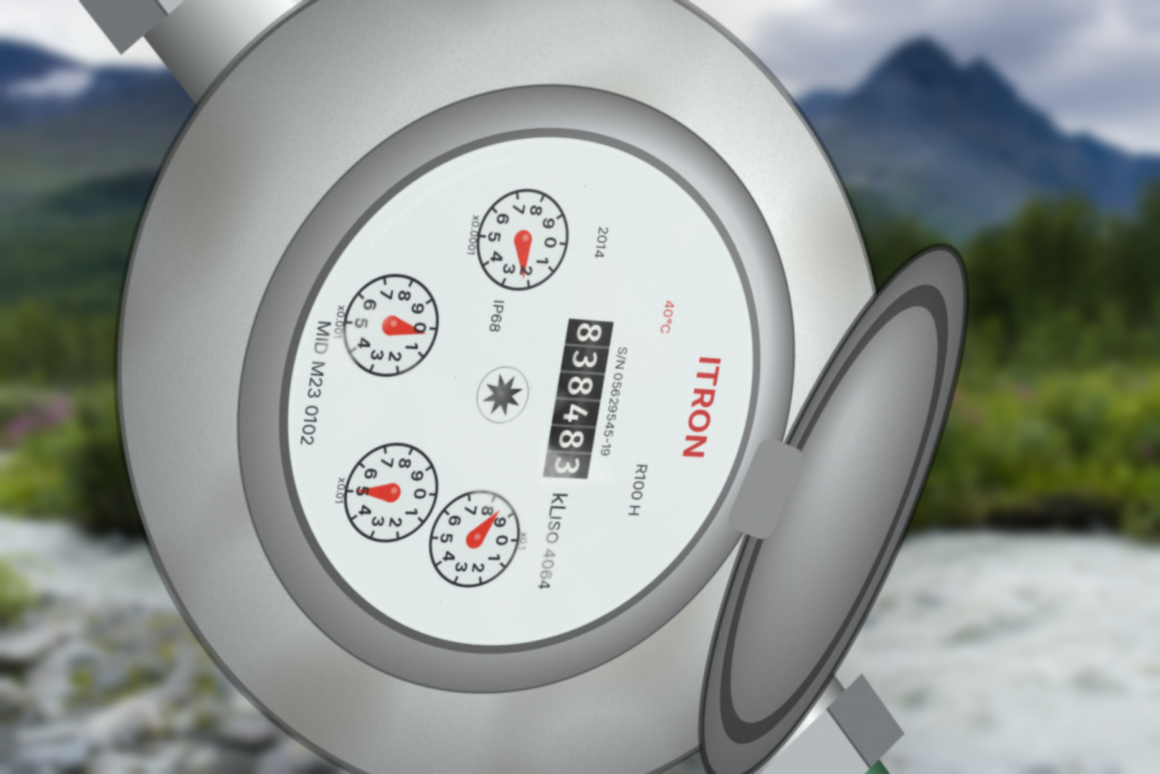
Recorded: 838483.8502 kL
